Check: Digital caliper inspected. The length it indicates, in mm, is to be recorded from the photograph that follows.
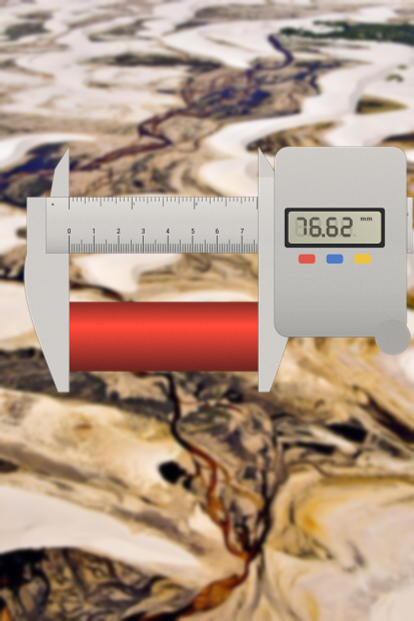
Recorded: 76.62 mm
